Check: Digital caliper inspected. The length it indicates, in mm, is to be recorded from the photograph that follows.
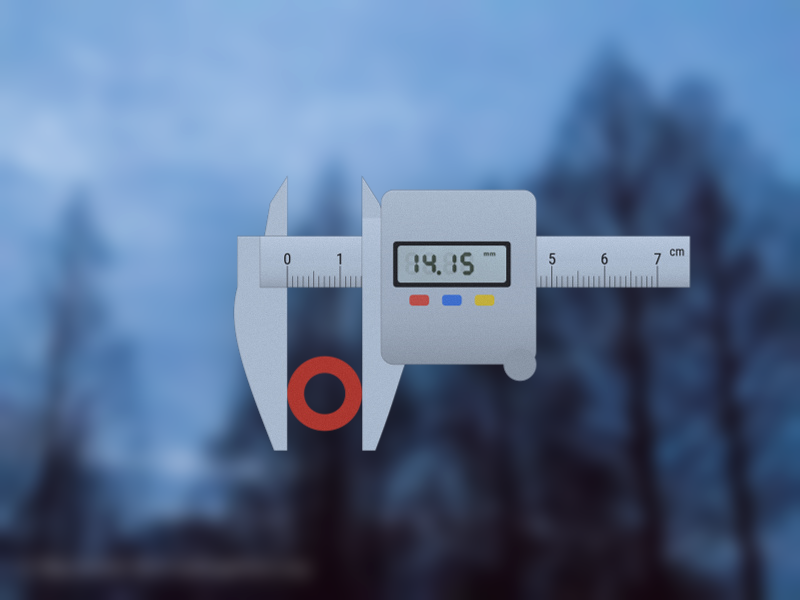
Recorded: 14.15 mm
